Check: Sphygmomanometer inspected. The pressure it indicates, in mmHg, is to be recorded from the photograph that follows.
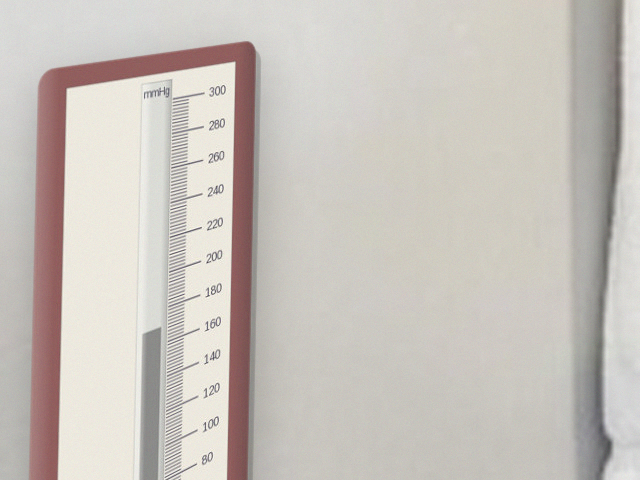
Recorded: 170 mmHg
